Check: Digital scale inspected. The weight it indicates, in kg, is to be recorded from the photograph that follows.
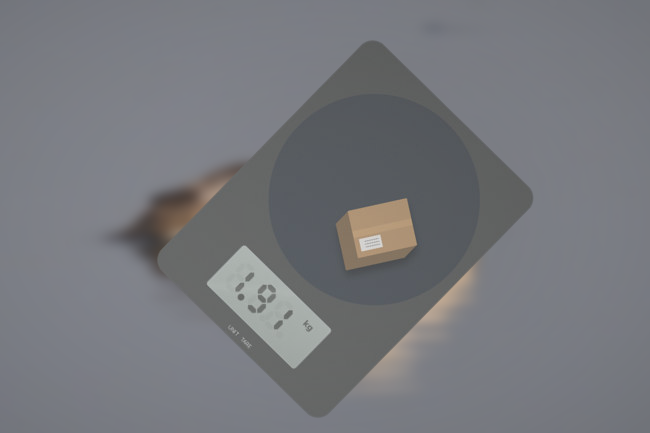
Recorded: 1.91 kg
